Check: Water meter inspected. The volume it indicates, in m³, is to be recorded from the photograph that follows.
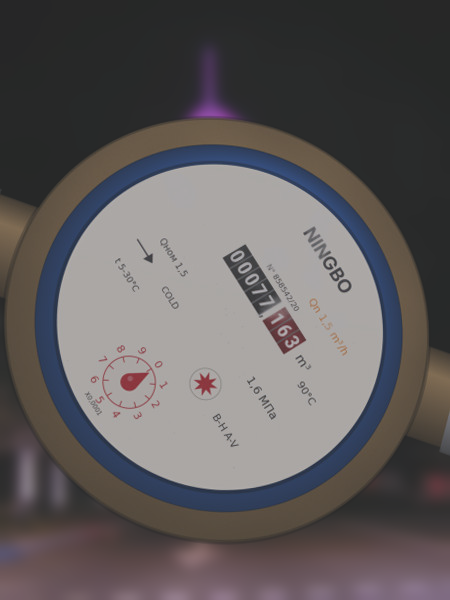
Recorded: 77.1630 m³
